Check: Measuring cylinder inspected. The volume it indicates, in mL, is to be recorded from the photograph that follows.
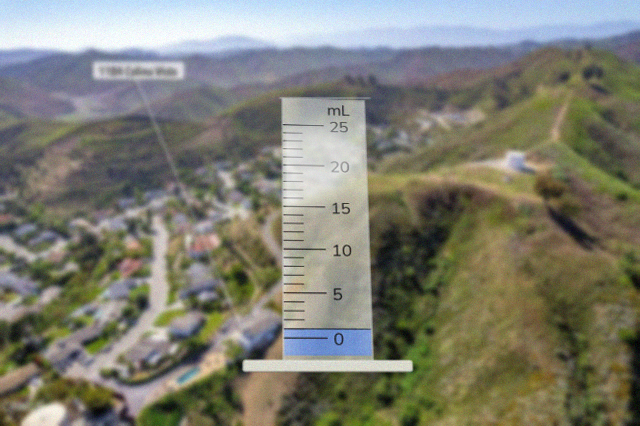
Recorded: 1 mL
